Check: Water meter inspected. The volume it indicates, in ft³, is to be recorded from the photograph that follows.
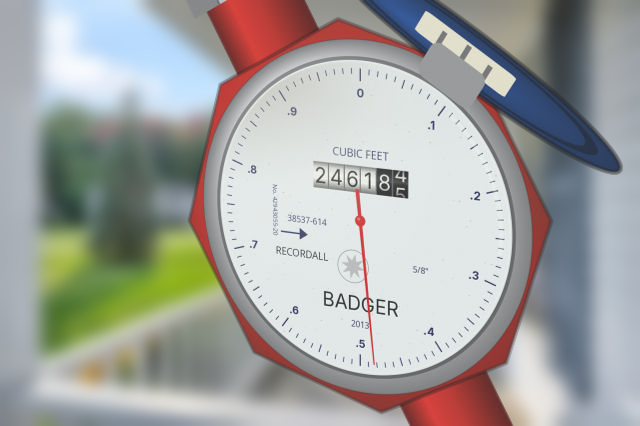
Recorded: 246184.48 ft³
